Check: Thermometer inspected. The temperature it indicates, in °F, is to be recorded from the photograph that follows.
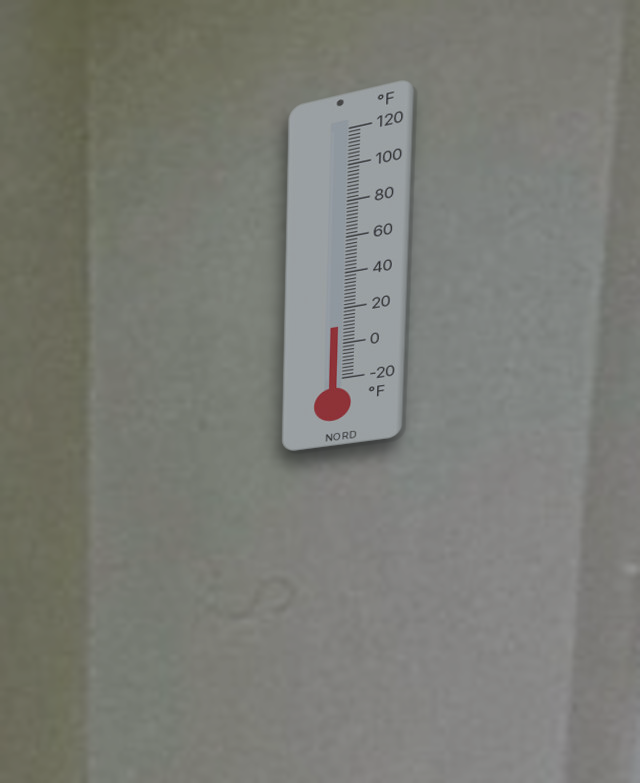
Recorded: 10 °F
